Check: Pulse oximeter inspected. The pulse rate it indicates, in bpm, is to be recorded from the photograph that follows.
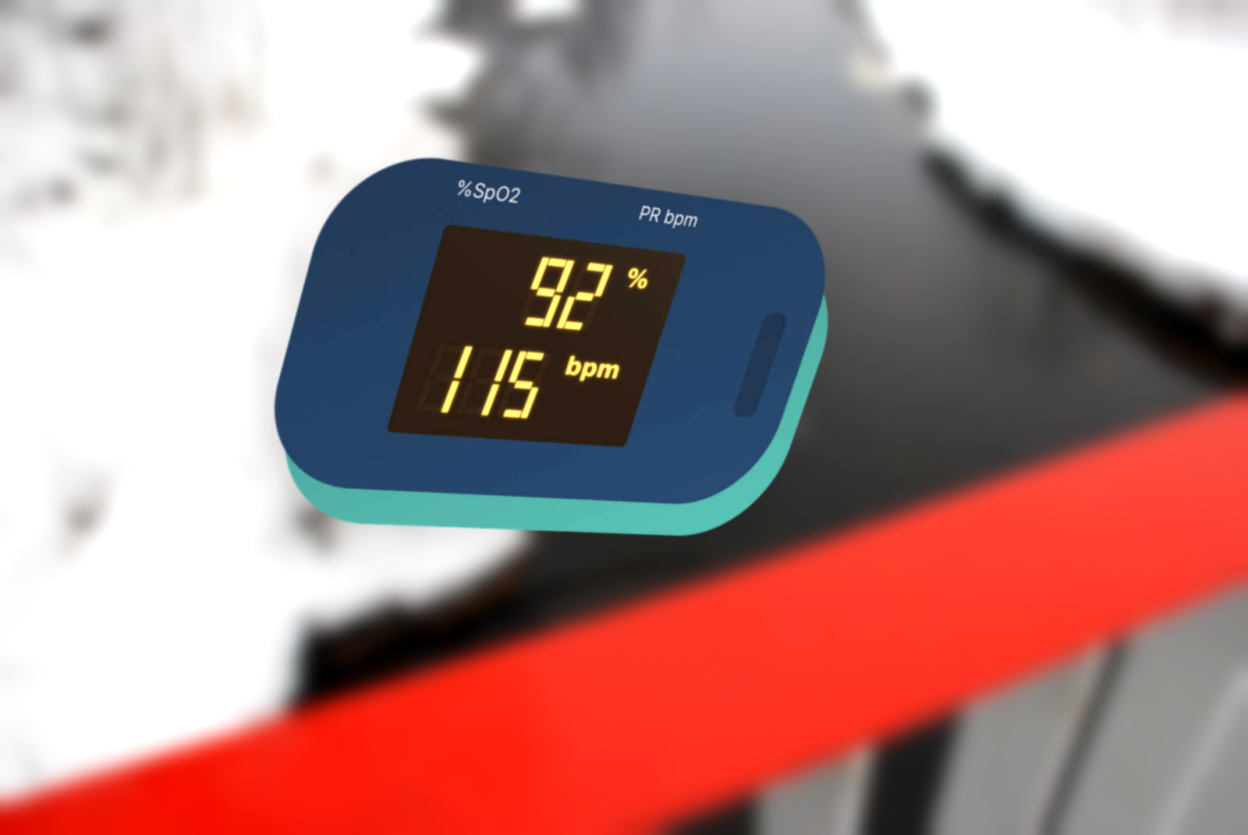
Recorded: 115 bpm
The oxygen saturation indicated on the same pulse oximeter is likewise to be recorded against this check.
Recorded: 92 %
